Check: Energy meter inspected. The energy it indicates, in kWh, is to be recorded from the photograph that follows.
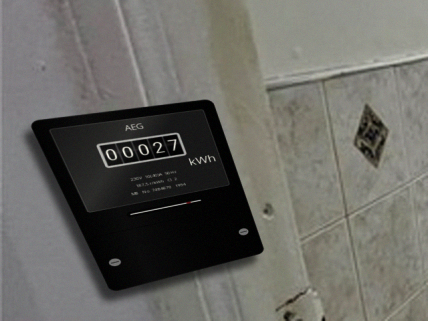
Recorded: 27 kWh
